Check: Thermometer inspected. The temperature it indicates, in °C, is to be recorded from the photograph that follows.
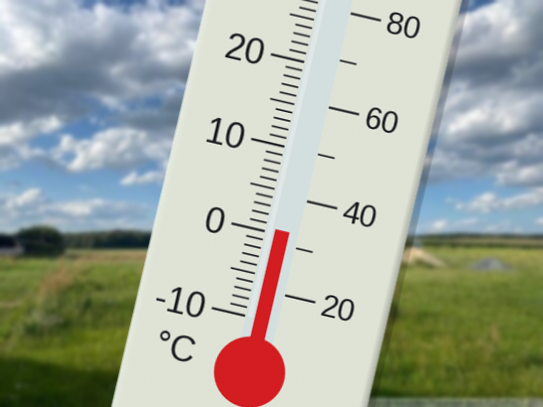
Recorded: 0.5 °C
